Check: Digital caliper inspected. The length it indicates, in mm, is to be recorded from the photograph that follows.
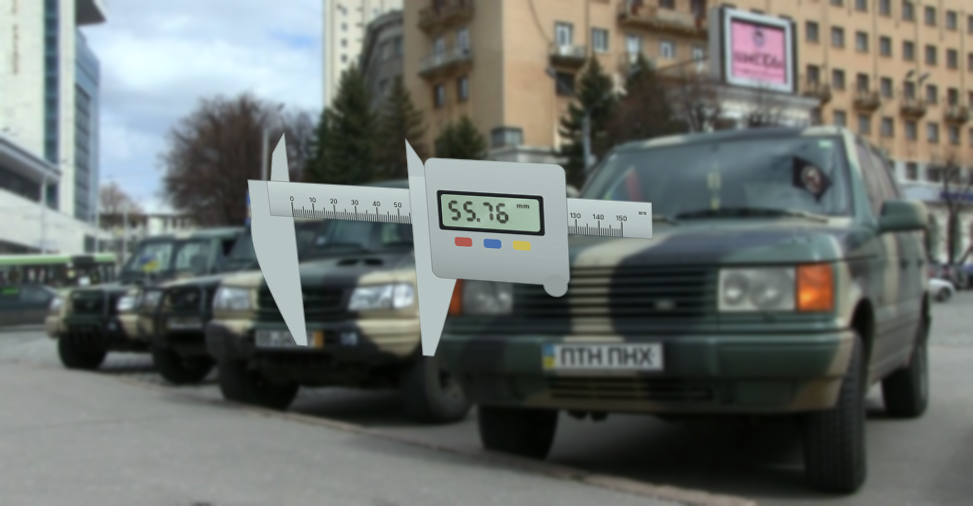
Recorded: 55.76 mm
